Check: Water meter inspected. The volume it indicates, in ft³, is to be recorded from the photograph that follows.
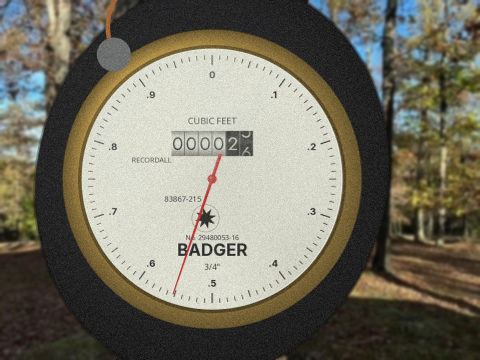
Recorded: 25.55 ft³
